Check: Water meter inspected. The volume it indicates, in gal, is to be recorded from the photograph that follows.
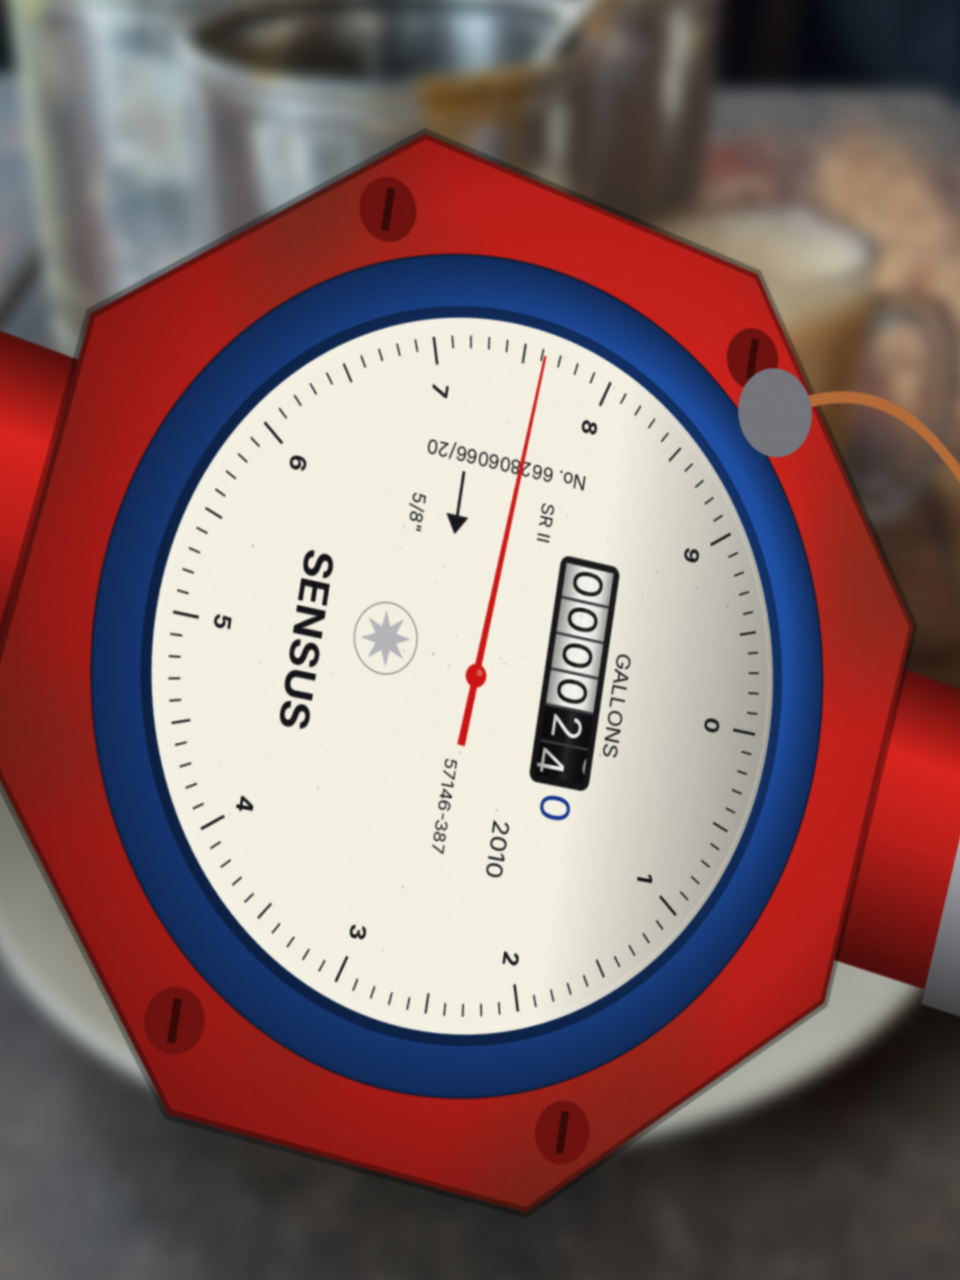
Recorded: 237.6 gal
